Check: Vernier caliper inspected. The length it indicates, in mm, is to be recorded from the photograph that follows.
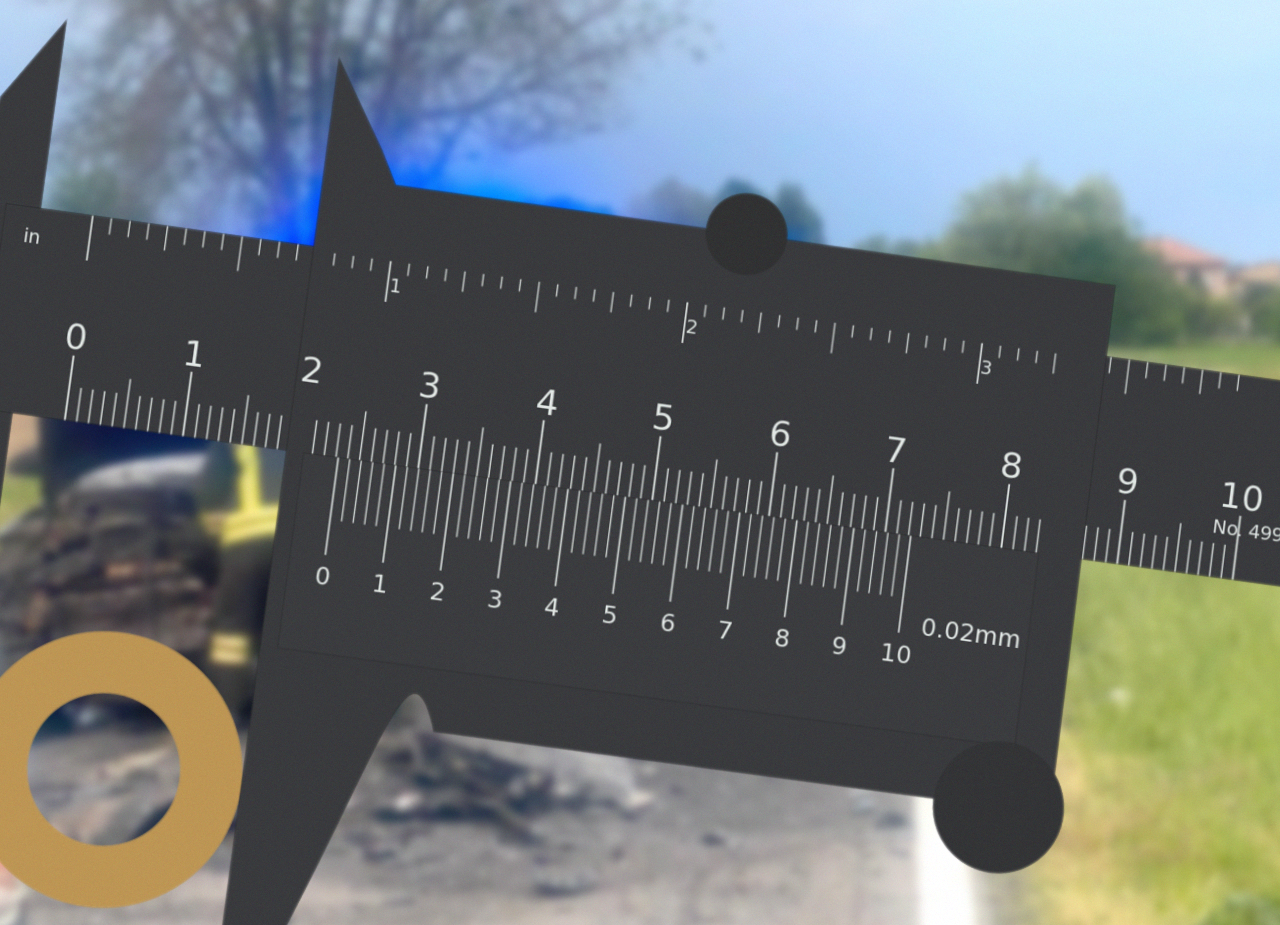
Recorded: 23.2 mm
